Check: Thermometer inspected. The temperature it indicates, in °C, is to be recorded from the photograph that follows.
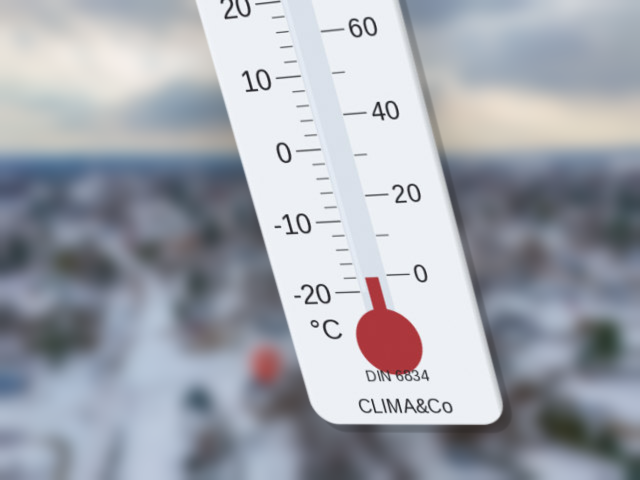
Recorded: -18 °C
